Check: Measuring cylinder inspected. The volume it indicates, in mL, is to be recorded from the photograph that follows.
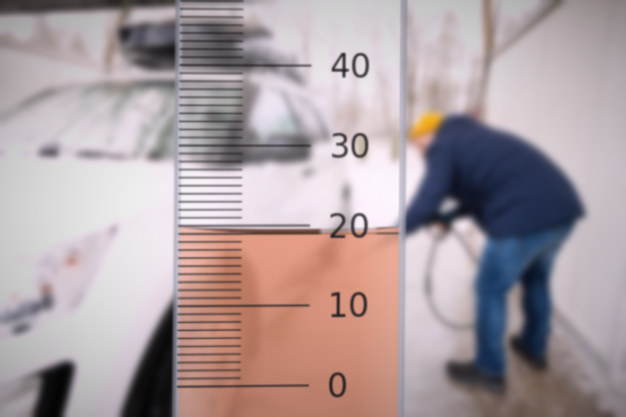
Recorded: 19 mL
